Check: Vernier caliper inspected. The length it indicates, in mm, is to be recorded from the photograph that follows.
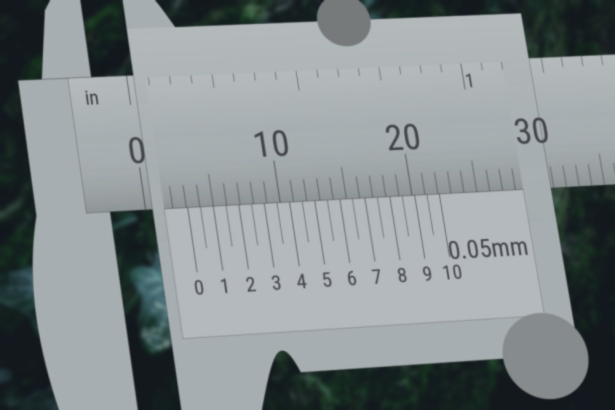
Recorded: 3.1 mm
